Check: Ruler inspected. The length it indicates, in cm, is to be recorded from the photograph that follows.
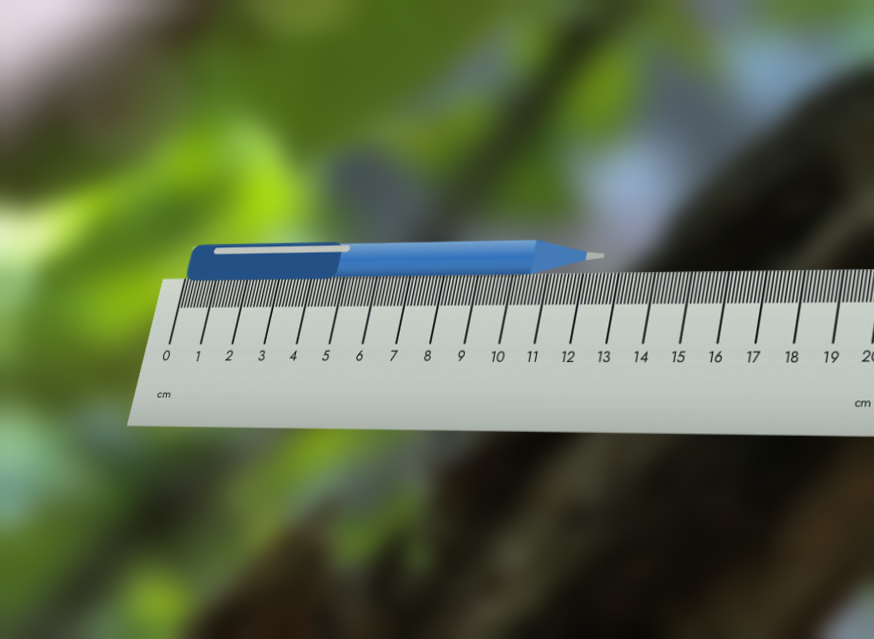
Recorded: 12.5 cm
